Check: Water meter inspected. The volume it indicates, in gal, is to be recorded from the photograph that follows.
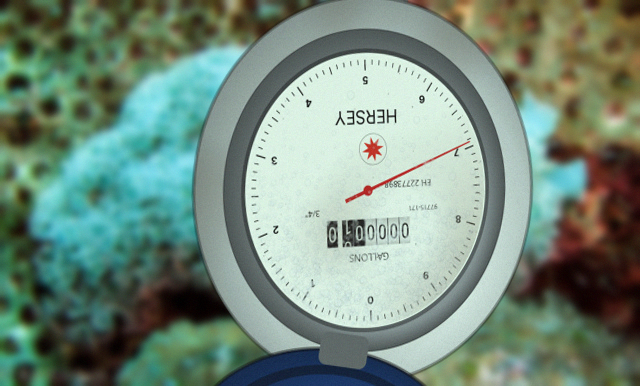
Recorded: 6.9 gal
